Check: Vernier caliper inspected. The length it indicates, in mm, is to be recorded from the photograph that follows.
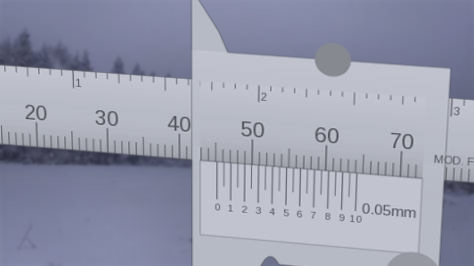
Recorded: 45.2 mm
